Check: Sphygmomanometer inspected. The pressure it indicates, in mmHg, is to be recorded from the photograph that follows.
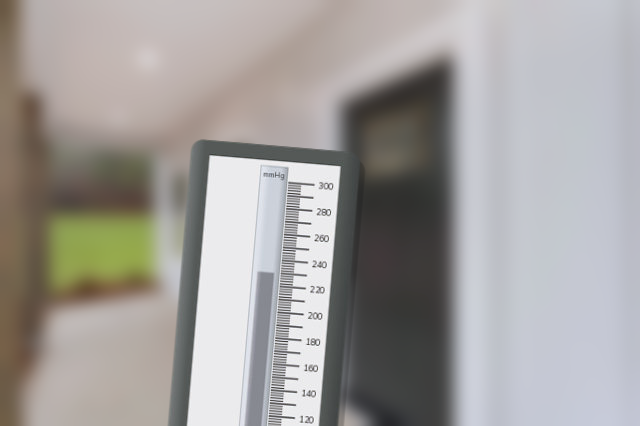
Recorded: 230 mmHg
